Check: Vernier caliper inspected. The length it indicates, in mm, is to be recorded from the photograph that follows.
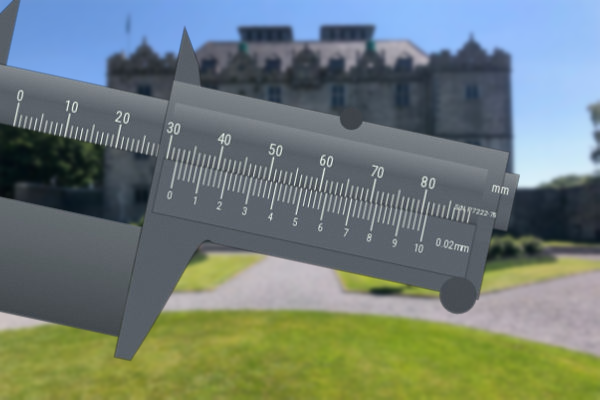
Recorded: 32.0 mm
